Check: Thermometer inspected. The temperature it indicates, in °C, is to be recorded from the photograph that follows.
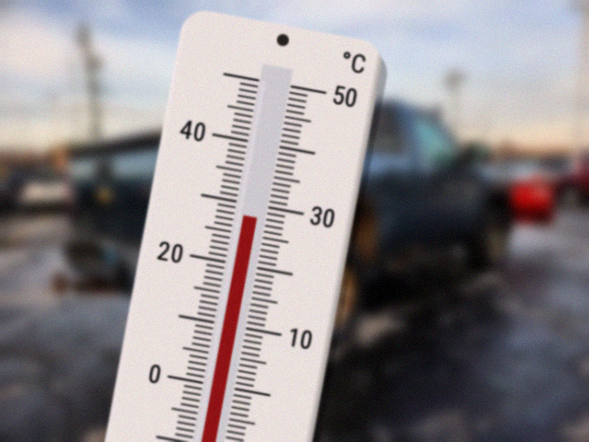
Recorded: 28 °C
